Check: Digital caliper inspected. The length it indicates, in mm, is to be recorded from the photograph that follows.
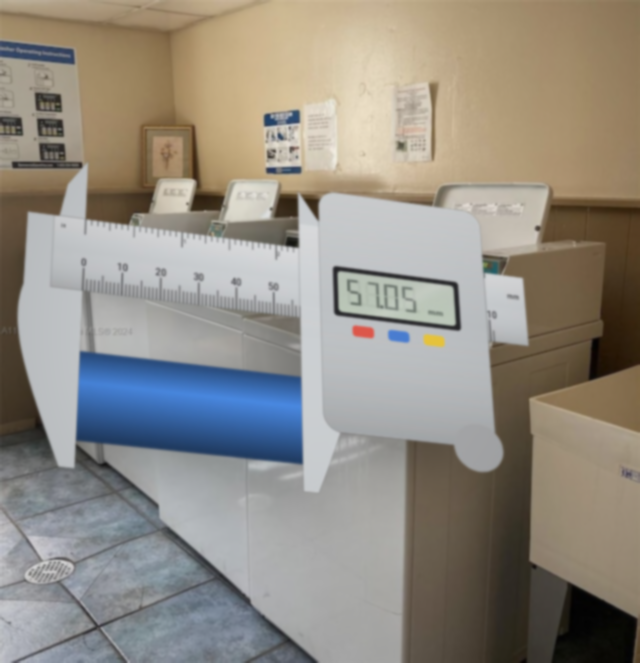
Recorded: 57.05 mm
